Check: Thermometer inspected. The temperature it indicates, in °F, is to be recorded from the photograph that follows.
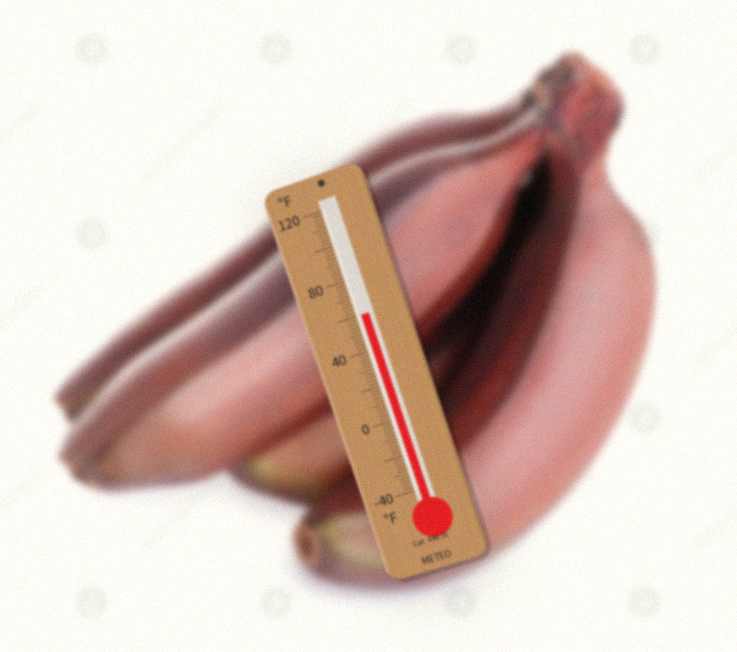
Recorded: 60 °F
